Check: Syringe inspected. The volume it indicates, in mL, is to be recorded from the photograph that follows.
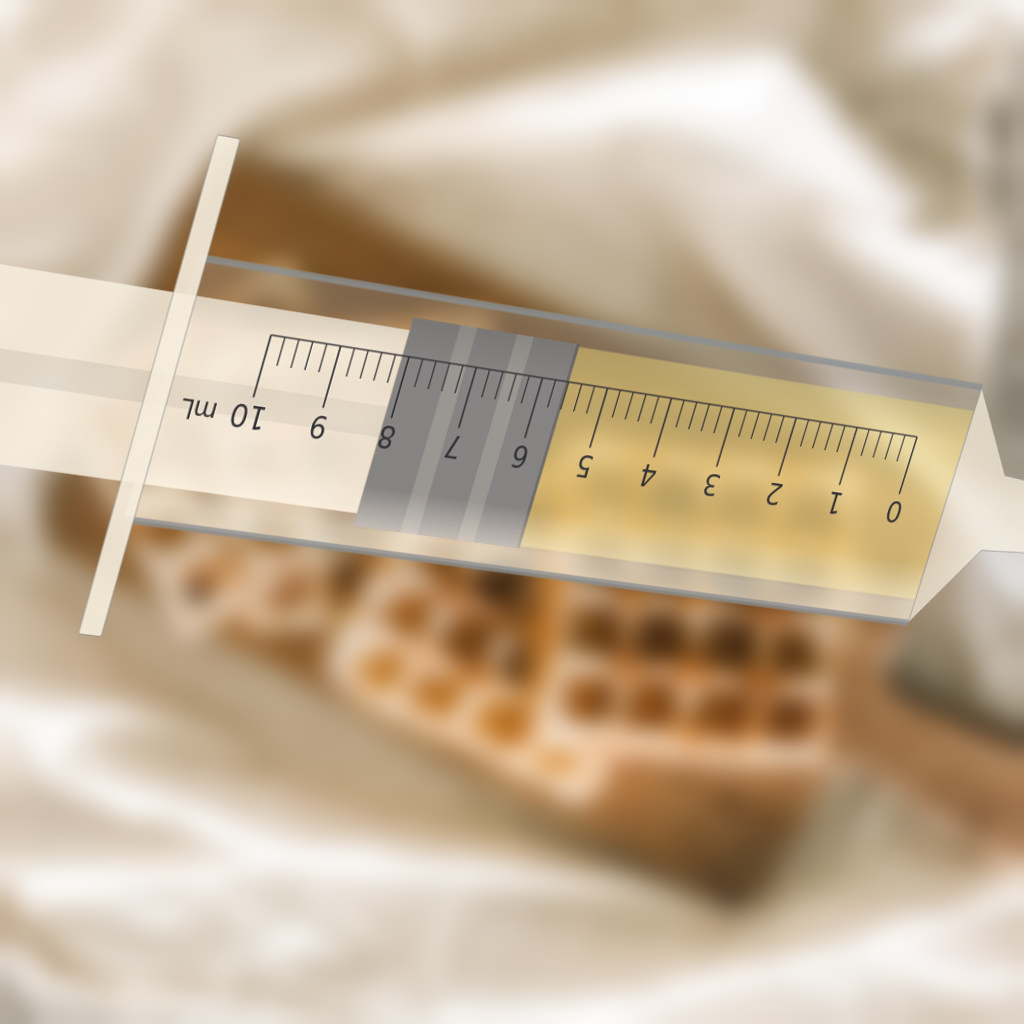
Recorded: 5.6 mL
